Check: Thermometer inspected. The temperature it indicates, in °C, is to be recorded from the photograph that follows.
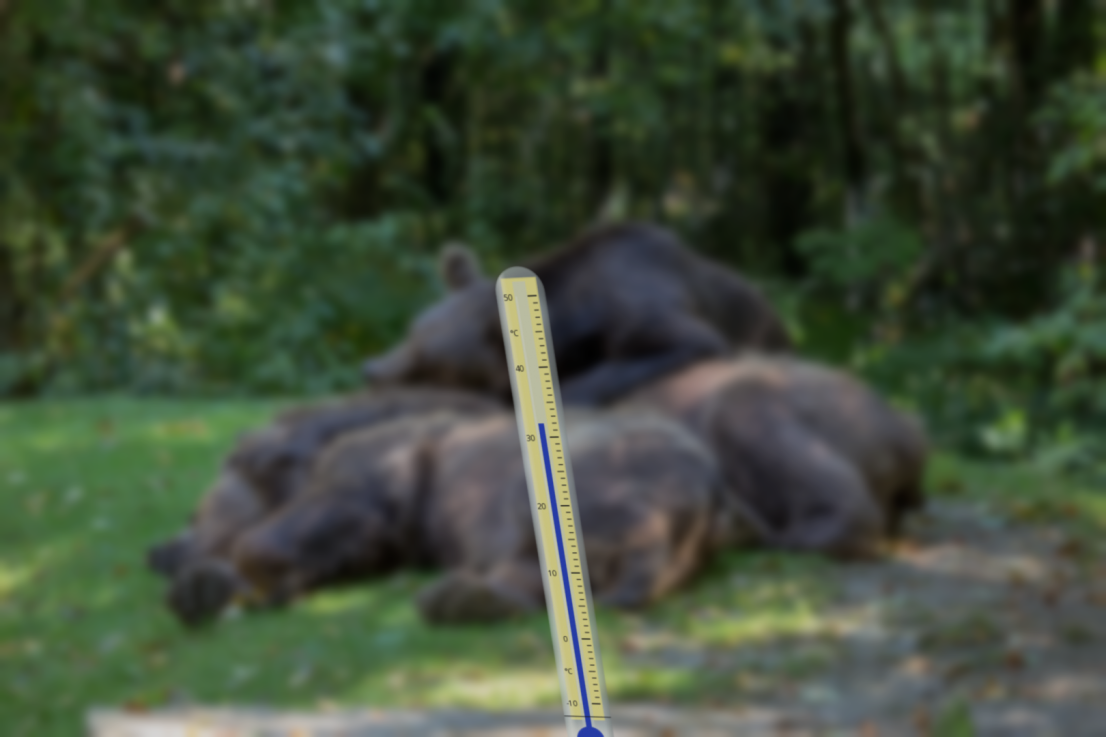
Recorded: 32 °C
